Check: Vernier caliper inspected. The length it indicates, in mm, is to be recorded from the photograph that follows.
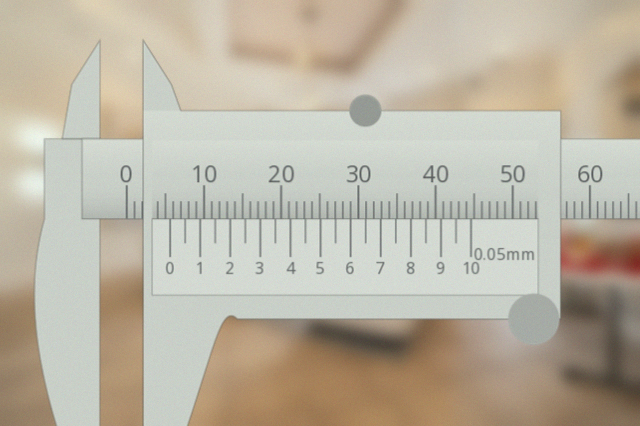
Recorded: 5.6 mm
